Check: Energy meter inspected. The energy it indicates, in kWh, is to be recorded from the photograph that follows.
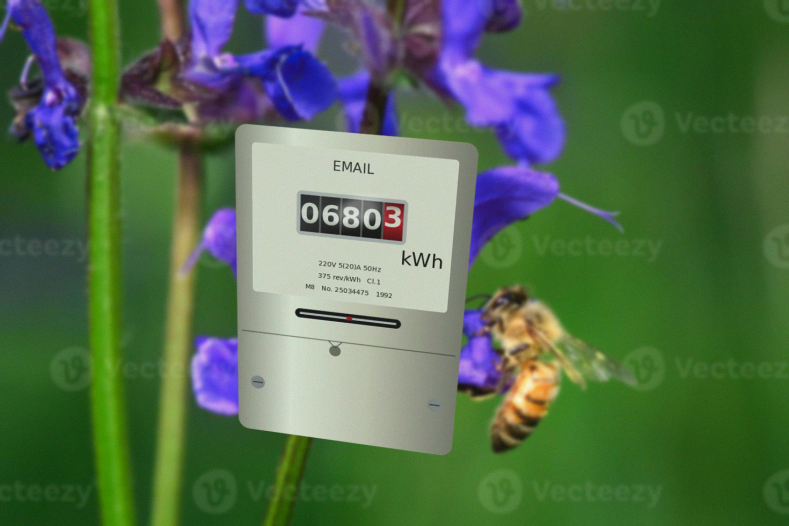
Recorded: 680.3 kWh
